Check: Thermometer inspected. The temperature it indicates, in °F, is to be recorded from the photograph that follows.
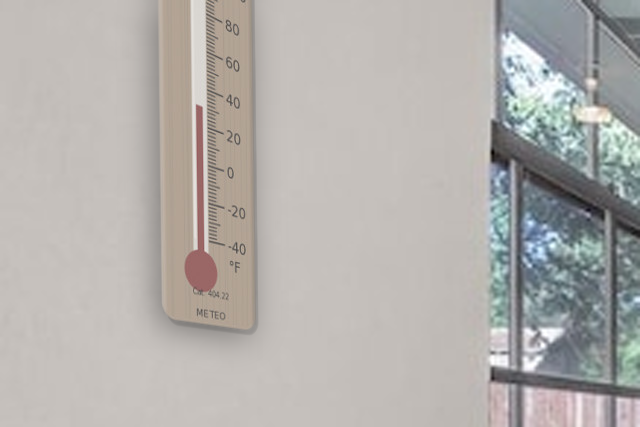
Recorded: 30 °F
